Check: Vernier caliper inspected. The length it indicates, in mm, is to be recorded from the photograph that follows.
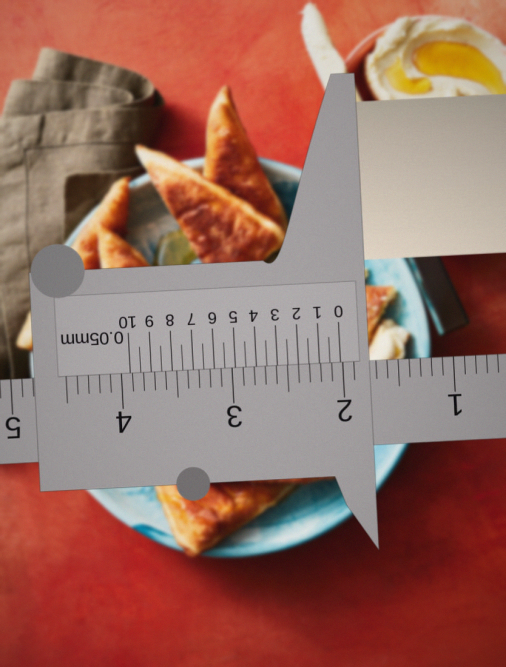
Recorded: 20.2 mm
